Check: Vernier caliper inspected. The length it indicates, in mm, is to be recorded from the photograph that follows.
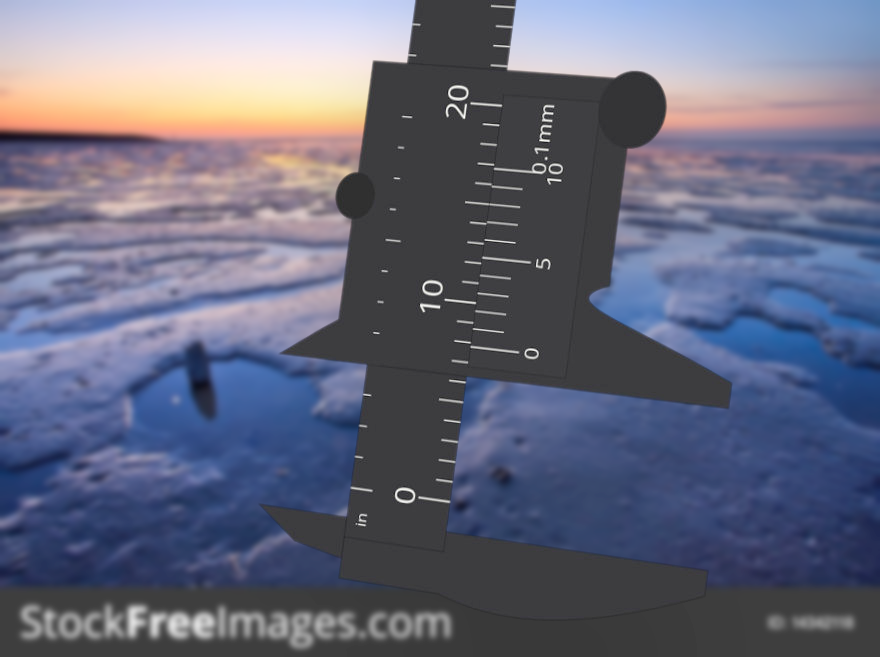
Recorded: 7.8 mm
